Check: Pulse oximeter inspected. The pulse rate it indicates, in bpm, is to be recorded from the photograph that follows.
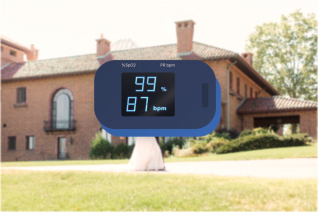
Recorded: 87 bpm
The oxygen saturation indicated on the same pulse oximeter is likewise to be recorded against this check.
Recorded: 99 %
